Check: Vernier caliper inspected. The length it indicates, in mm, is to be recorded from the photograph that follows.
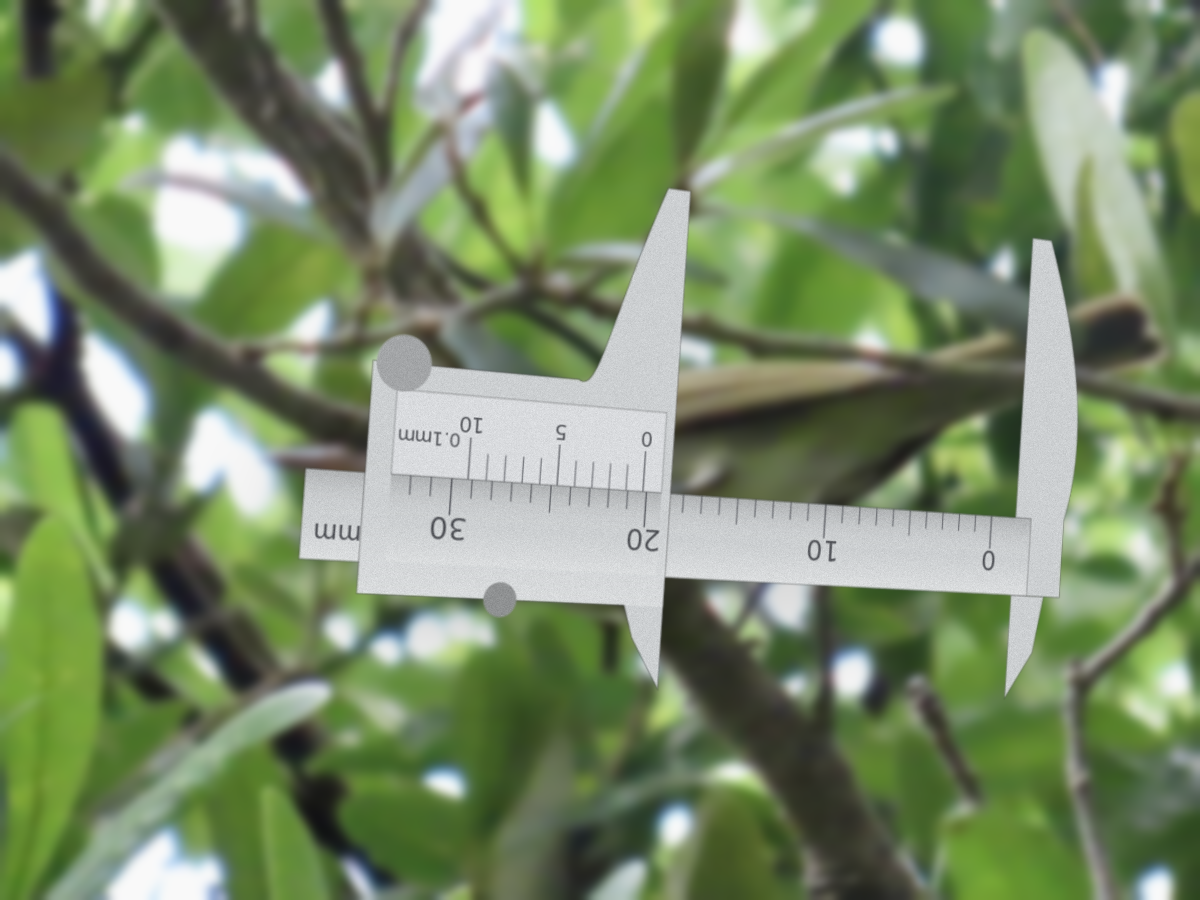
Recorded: 20.2 mm
